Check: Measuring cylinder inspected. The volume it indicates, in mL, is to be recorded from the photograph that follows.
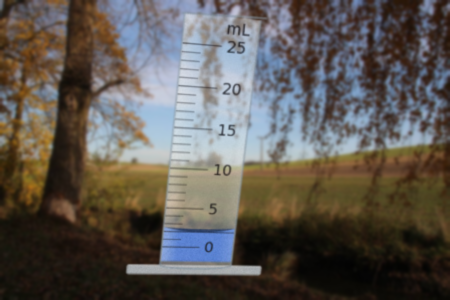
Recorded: 2 mL
